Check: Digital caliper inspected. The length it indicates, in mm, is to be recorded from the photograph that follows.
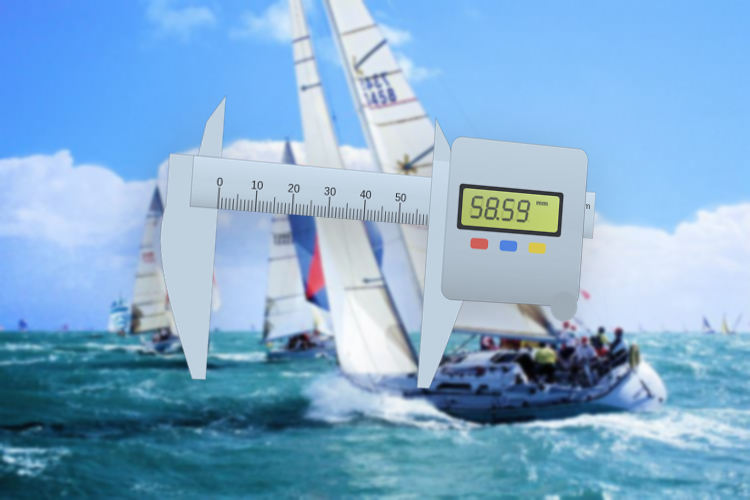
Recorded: 58.59 mm
